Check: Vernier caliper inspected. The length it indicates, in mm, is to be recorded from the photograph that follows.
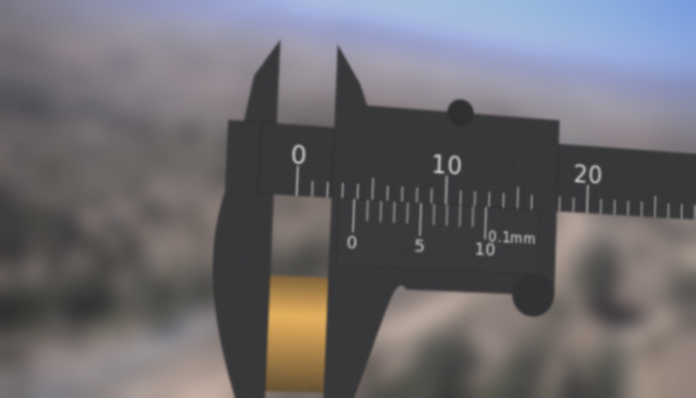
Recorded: 3.8 mm
